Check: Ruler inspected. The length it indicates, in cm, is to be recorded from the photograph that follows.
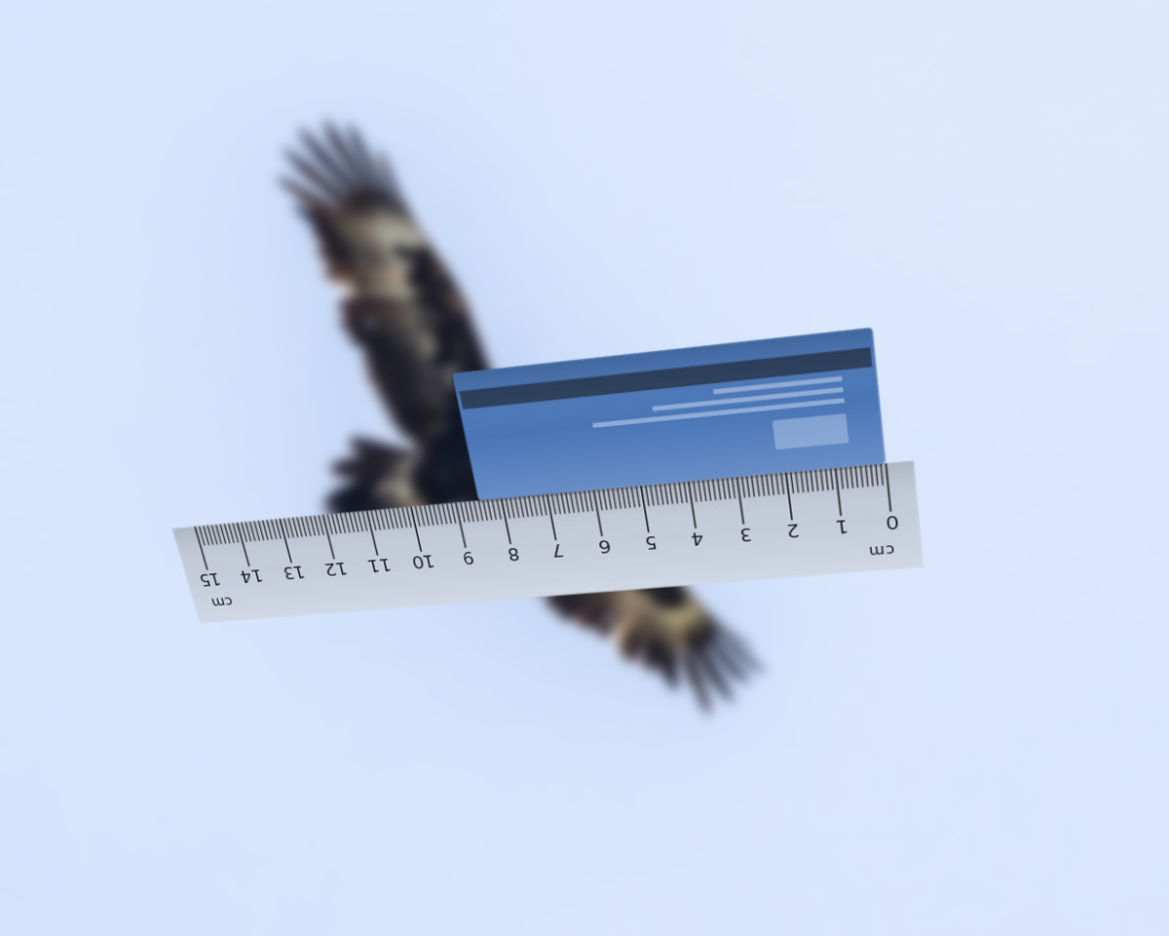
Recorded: 8.5 cm
